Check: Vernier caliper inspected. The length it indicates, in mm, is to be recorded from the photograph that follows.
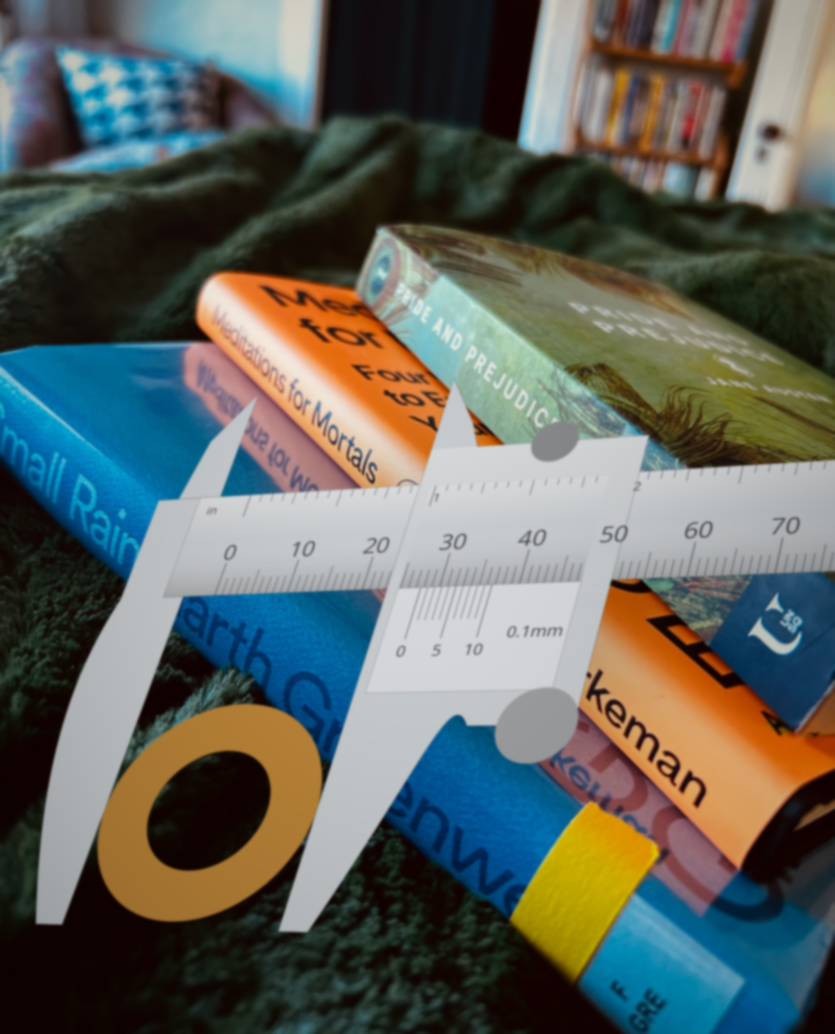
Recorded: 27.6 mm
